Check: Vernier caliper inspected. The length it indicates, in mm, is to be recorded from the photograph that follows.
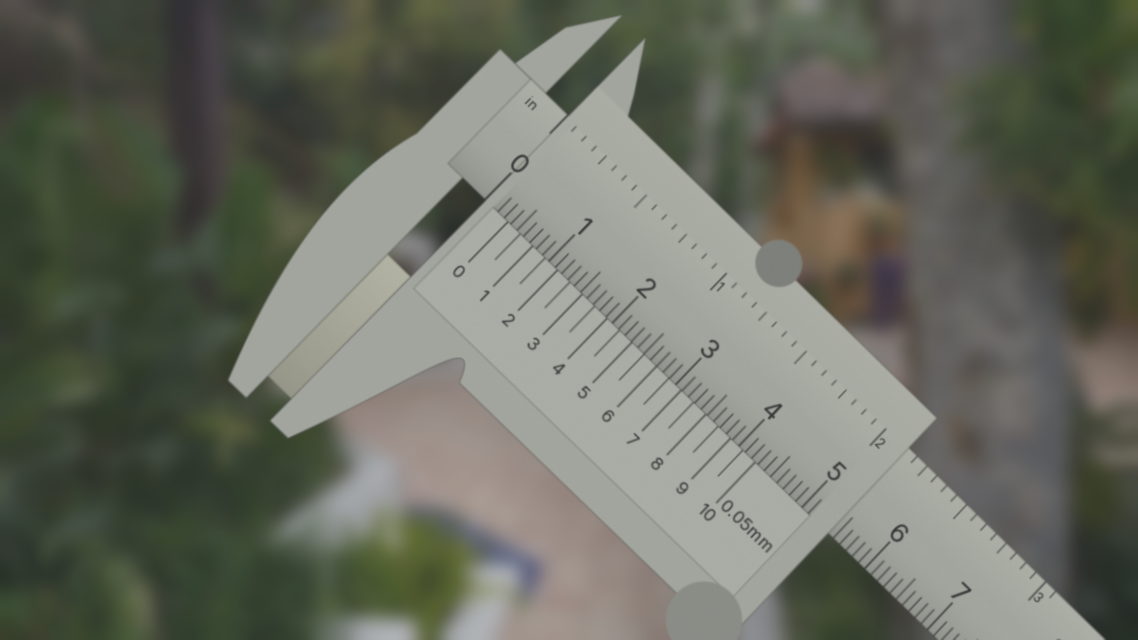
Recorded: 3.6 mm
